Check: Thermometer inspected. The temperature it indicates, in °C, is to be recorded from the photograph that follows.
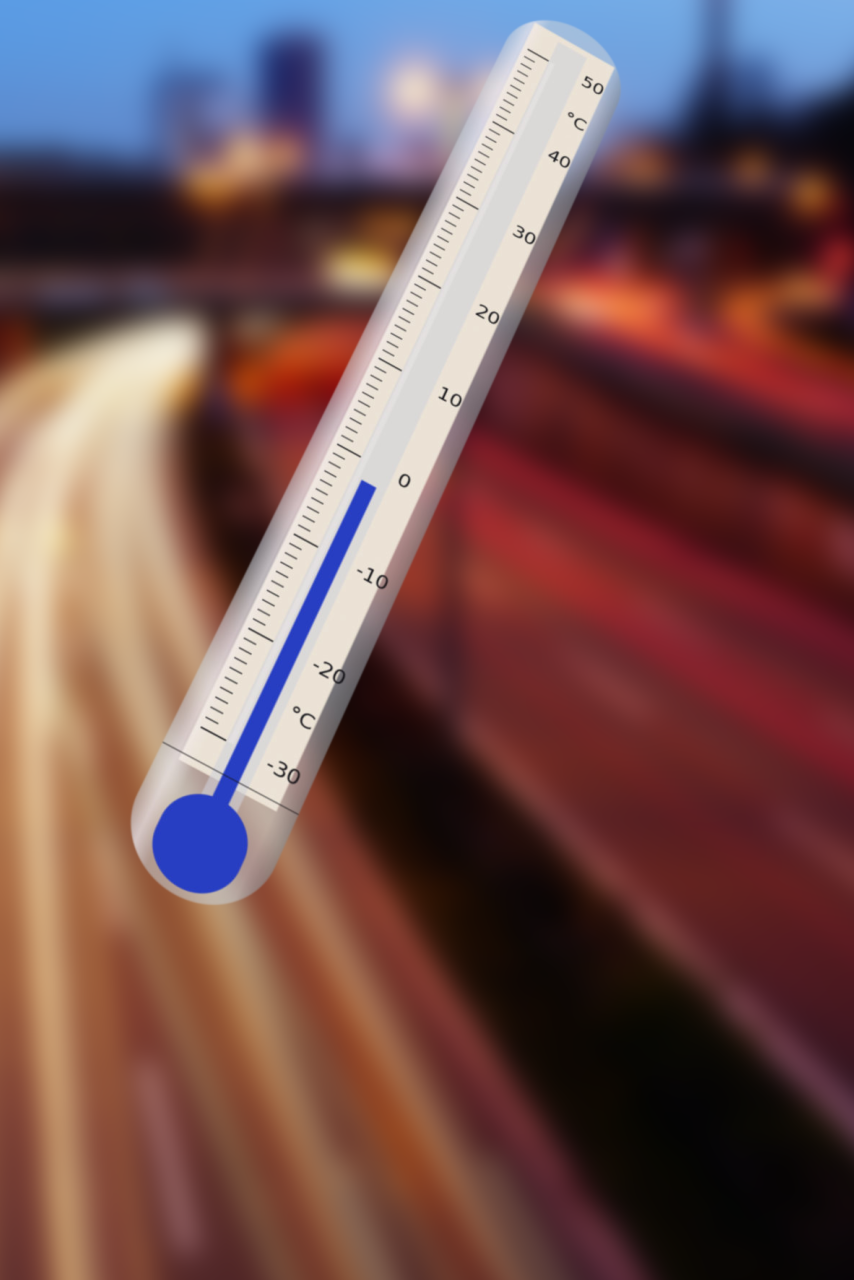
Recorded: -2 °C
